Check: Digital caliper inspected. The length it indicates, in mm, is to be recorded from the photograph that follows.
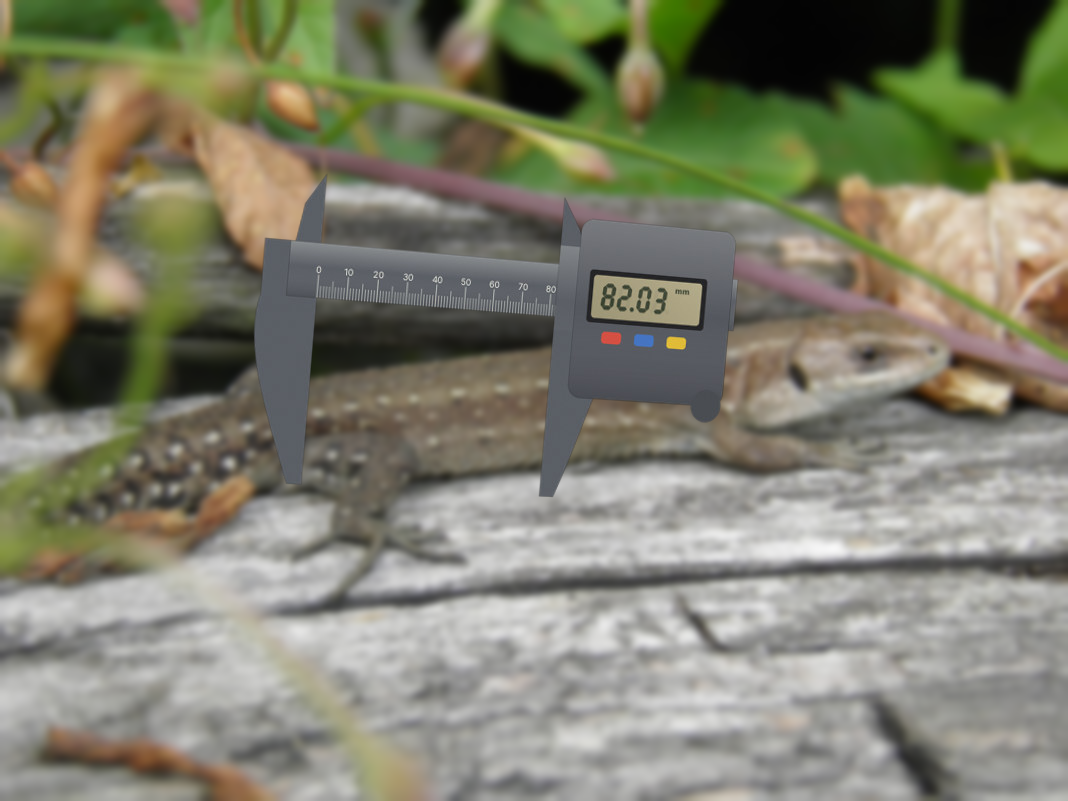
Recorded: 82.03 mm
